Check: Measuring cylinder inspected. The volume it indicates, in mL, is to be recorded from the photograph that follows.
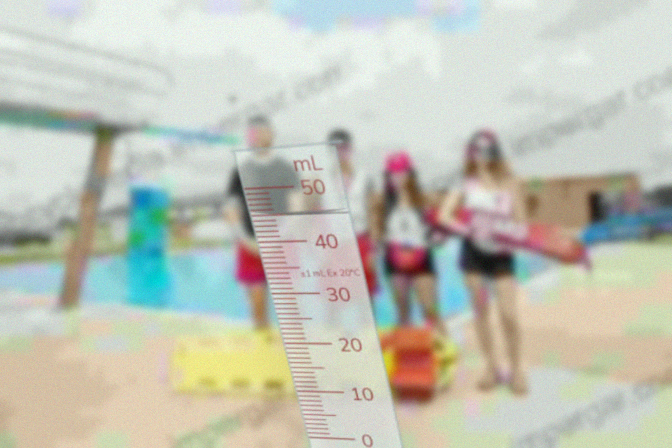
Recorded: 45 mL
